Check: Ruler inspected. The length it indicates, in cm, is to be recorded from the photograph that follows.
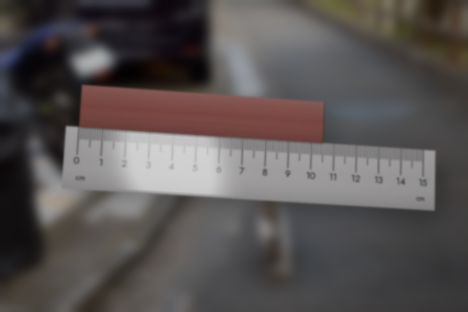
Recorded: 10.5 cm
